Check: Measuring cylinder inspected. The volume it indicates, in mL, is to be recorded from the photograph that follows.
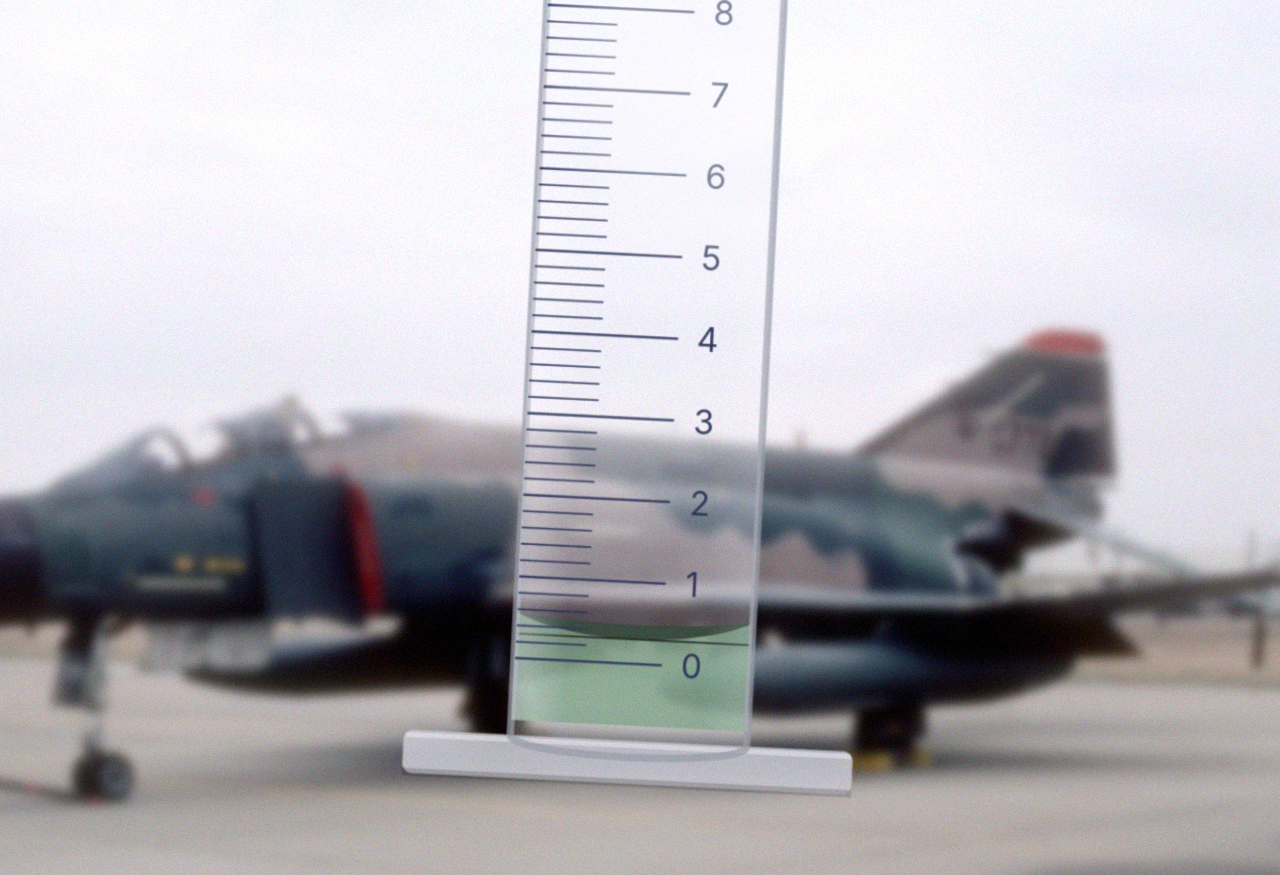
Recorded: 0.3 mL
